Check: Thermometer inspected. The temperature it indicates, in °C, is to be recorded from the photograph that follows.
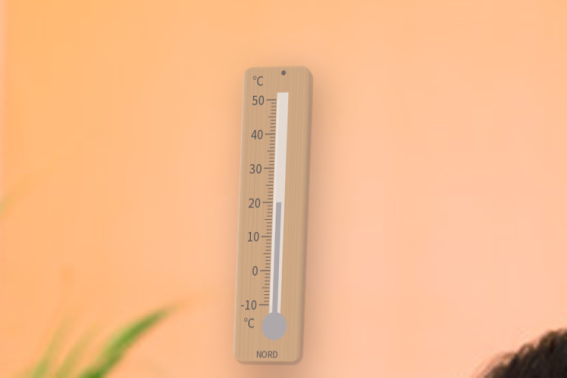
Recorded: 20 °C
